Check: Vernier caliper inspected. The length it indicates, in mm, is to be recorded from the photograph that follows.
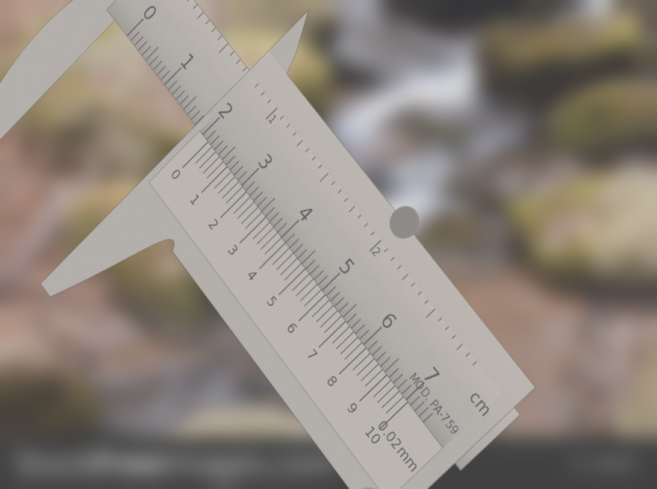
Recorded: 21.4 mm
